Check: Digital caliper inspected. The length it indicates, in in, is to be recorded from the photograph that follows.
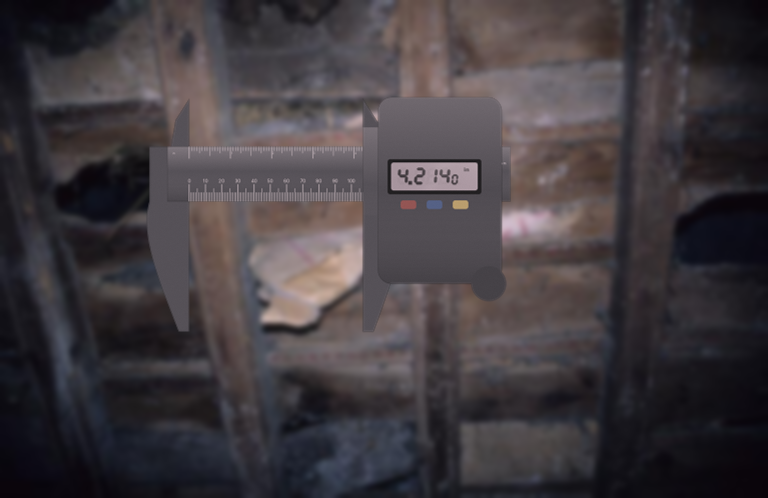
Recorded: 4.2140 in
